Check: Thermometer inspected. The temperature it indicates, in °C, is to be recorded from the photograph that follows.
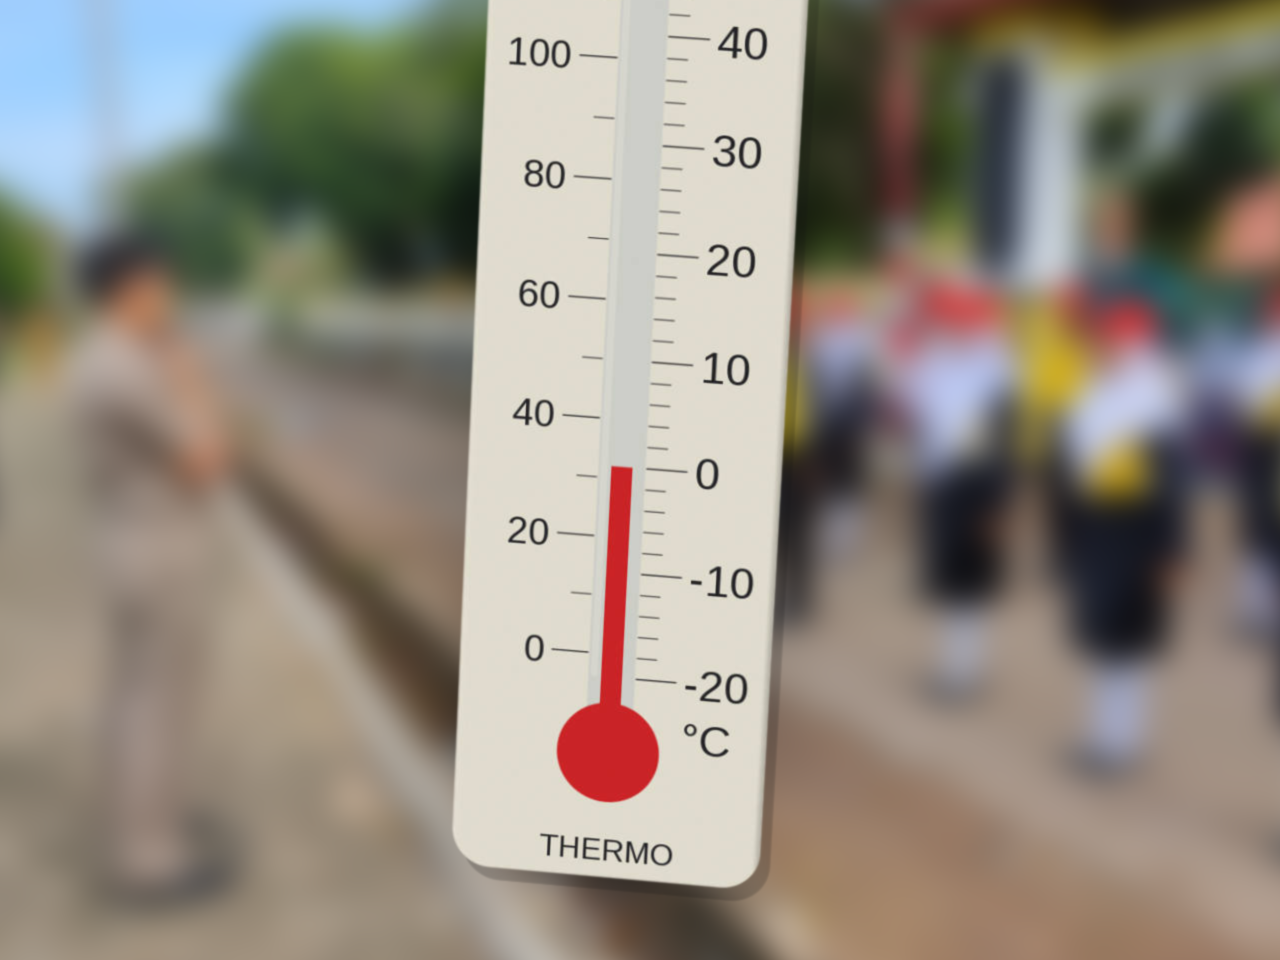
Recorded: 0 °C
